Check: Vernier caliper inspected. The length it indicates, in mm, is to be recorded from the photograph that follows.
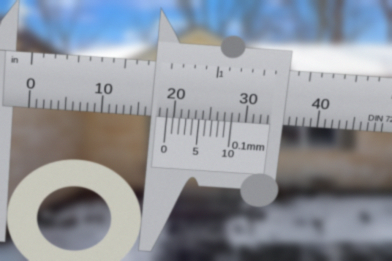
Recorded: 19.0 mm
